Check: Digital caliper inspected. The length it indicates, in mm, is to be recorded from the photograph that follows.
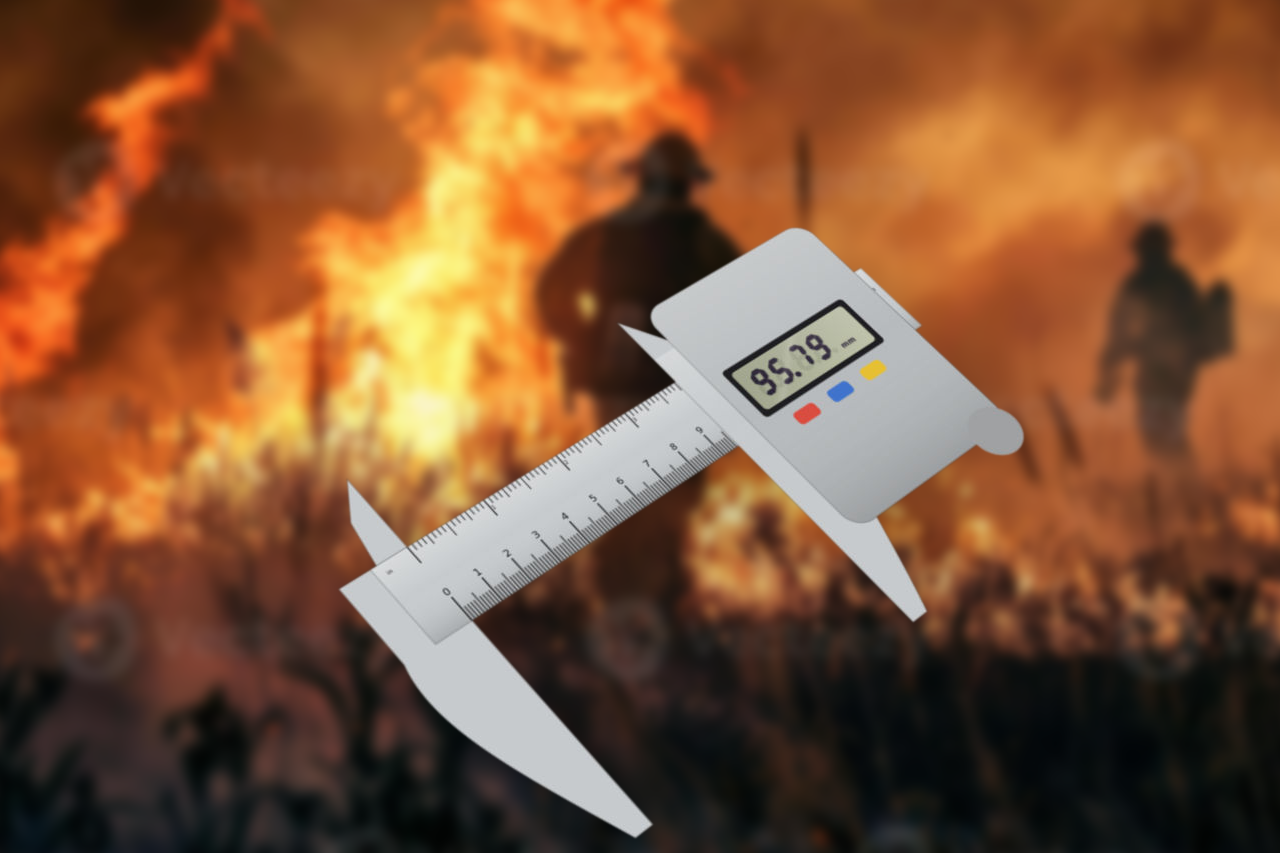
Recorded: 95.79 mm
